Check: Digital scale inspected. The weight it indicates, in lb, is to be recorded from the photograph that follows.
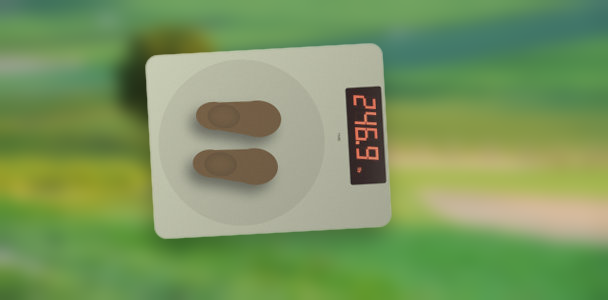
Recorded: 246.9 lb
